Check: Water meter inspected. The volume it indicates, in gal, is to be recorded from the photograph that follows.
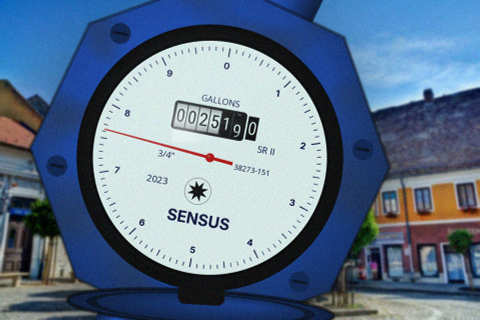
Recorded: 25187.6 gal
